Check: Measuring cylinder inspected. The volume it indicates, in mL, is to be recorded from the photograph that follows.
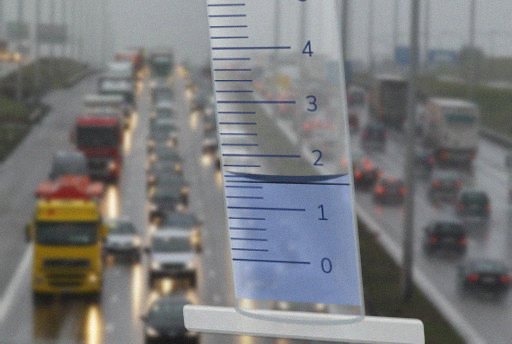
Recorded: 1.5 mL
